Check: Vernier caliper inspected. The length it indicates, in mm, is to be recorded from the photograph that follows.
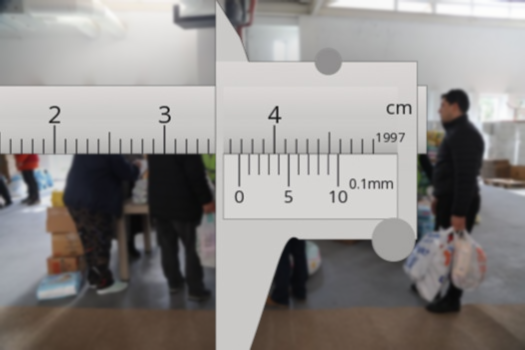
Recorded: 36.8 mm
